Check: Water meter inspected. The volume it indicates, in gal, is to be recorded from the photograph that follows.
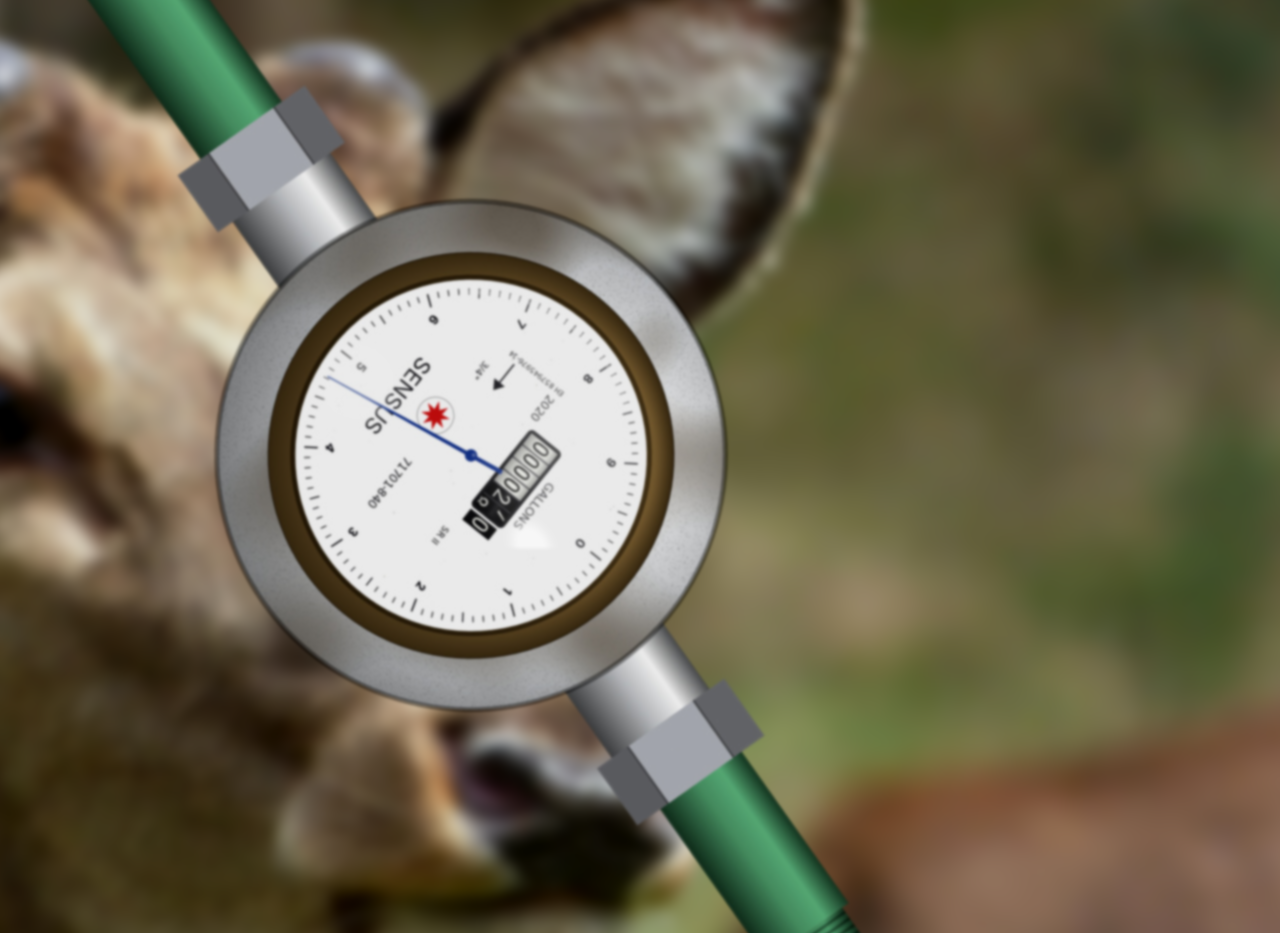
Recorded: 274.7 gal
